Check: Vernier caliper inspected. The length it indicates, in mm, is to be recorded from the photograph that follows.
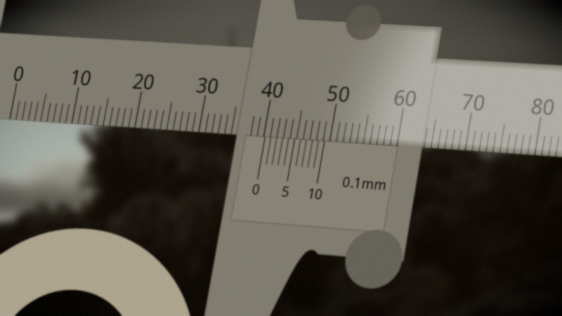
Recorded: 40.2 mm
